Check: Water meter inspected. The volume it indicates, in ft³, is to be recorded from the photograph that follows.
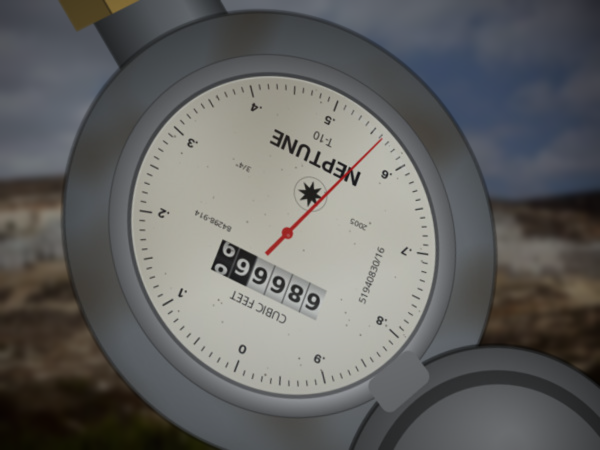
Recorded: 686668.56 ft³
